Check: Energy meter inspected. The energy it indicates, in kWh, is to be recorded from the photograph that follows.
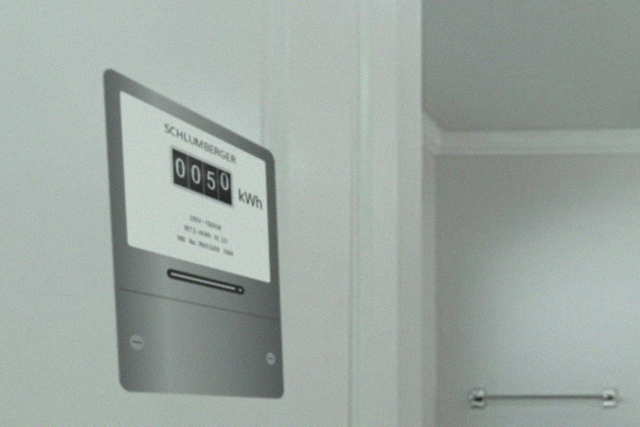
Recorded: 50 kWh
